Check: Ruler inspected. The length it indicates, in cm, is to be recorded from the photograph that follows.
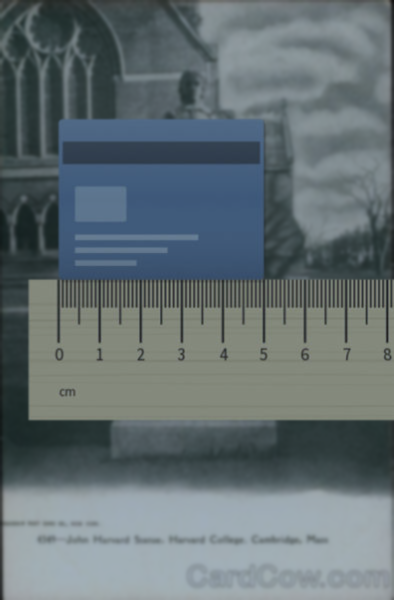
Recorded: 5 cm
